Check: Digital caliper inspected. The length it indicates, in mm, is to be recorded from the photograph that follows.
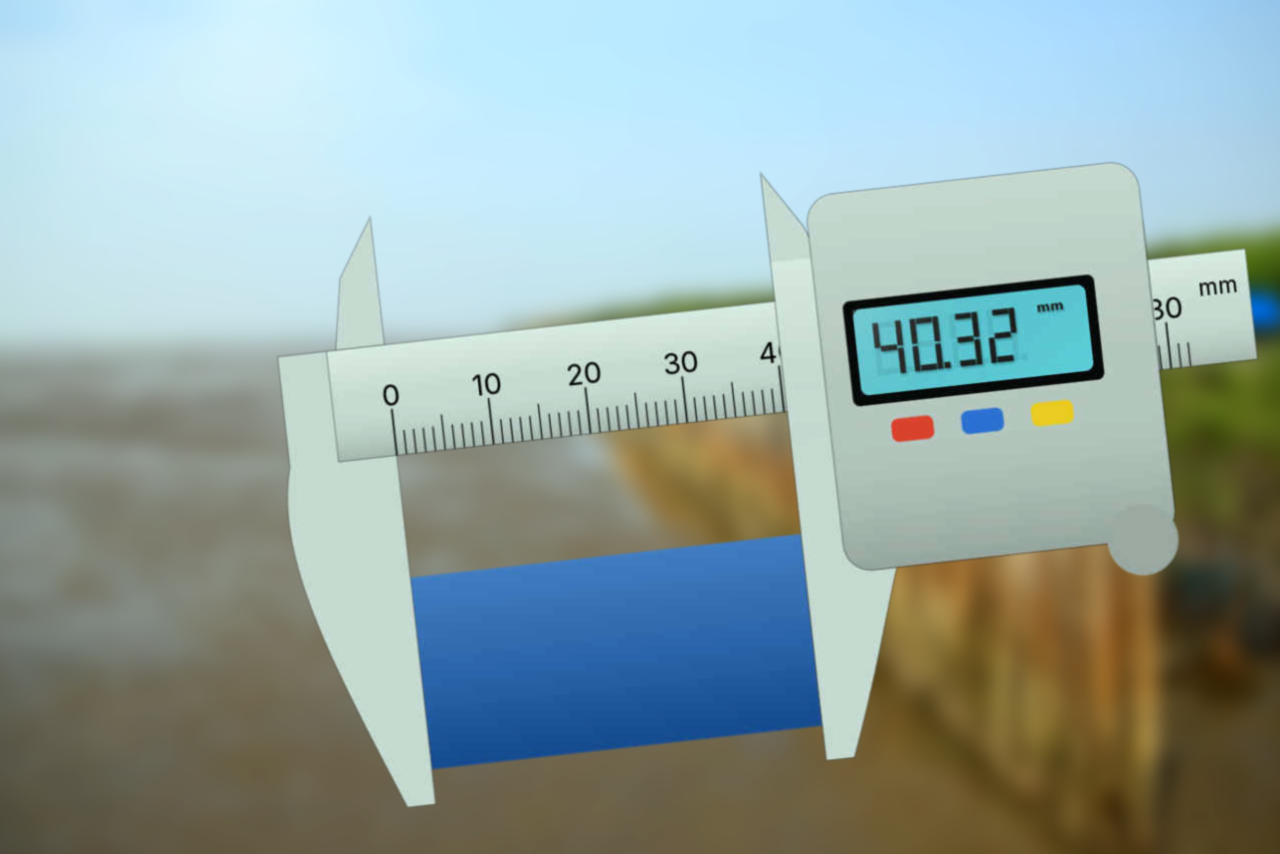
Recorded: 40.32 mm
